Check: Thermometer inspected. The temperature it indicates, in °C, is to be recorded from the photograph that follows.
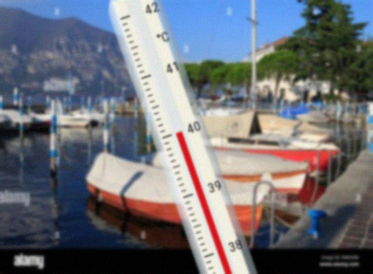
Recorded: 40 °C
